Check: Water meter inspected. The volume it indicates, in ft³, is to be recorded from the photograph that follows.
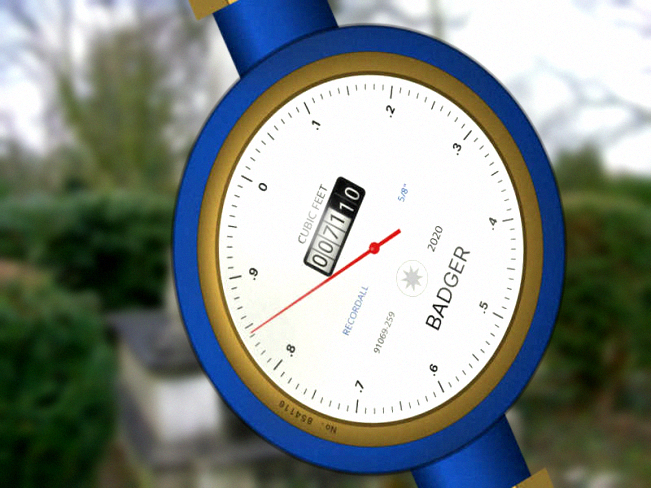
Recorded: 7109.84 ft³
